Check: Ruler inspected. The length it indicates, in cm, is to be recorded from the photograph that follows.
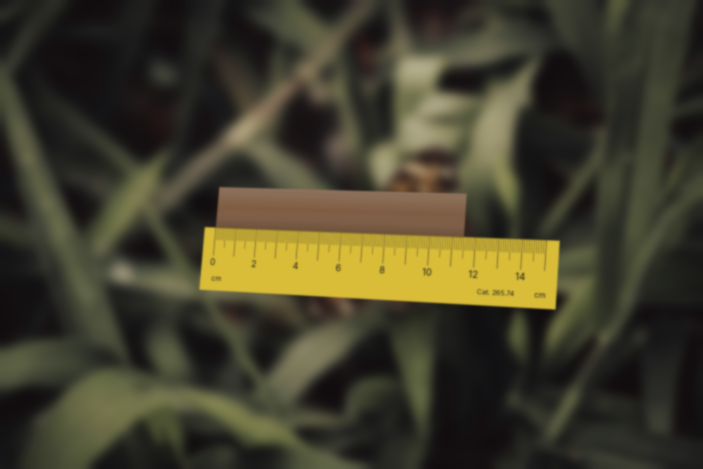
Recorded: 11.5 cm
